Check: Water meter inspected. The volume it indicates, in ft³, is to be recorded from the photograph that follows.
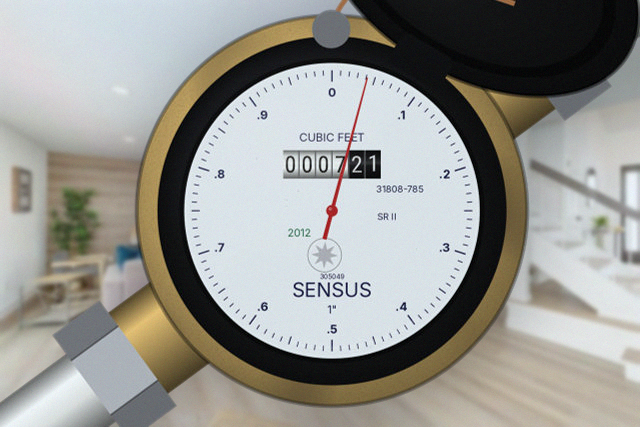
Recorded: 721.04 ft³
